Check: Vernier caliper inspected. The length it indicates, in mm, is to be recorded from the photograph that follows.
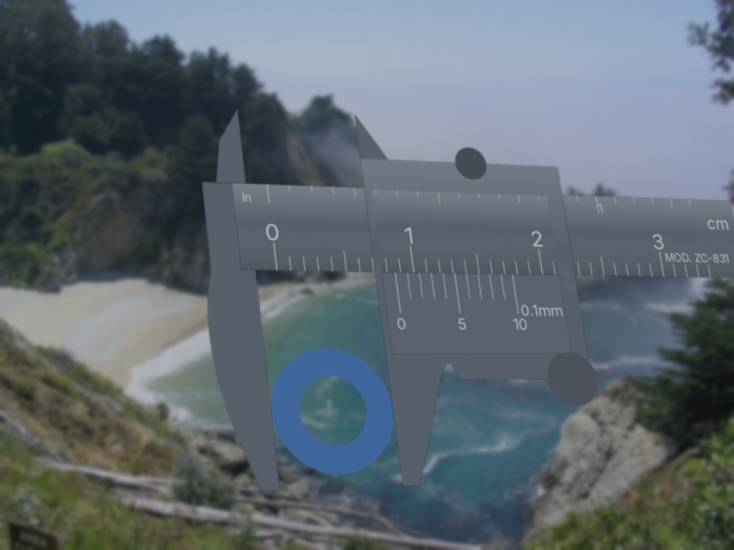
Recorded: 8.6 mm
